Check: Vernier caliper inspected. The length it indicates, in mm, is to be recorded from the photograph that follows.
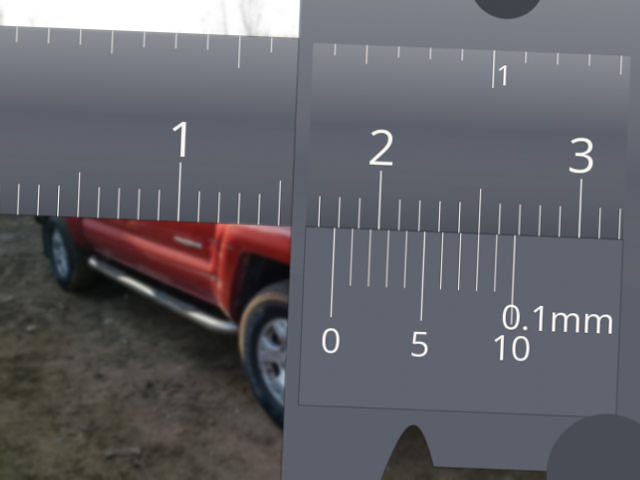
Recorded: 17.8 mm
